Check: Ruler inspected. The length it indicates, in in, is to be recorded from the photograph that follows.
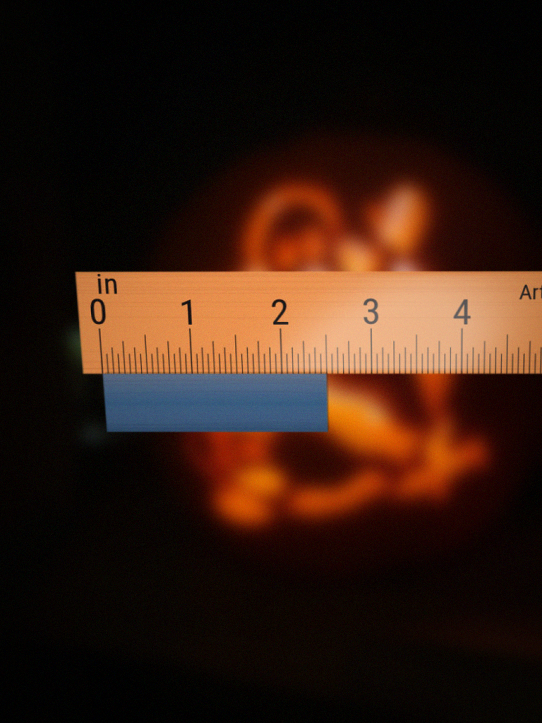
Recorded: 2.5 in
